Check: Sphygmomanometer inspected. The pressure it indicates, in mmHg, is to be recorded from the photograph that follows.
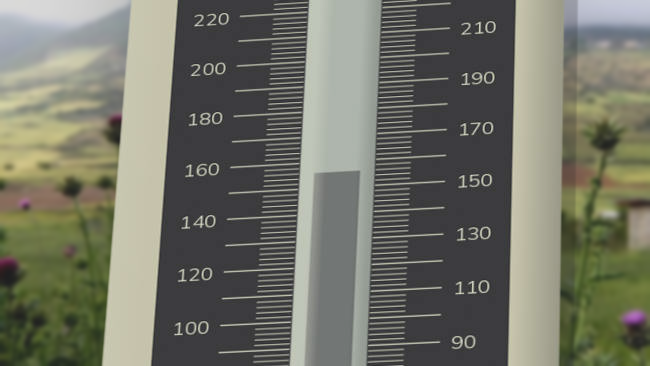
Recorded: 156 mmHg
